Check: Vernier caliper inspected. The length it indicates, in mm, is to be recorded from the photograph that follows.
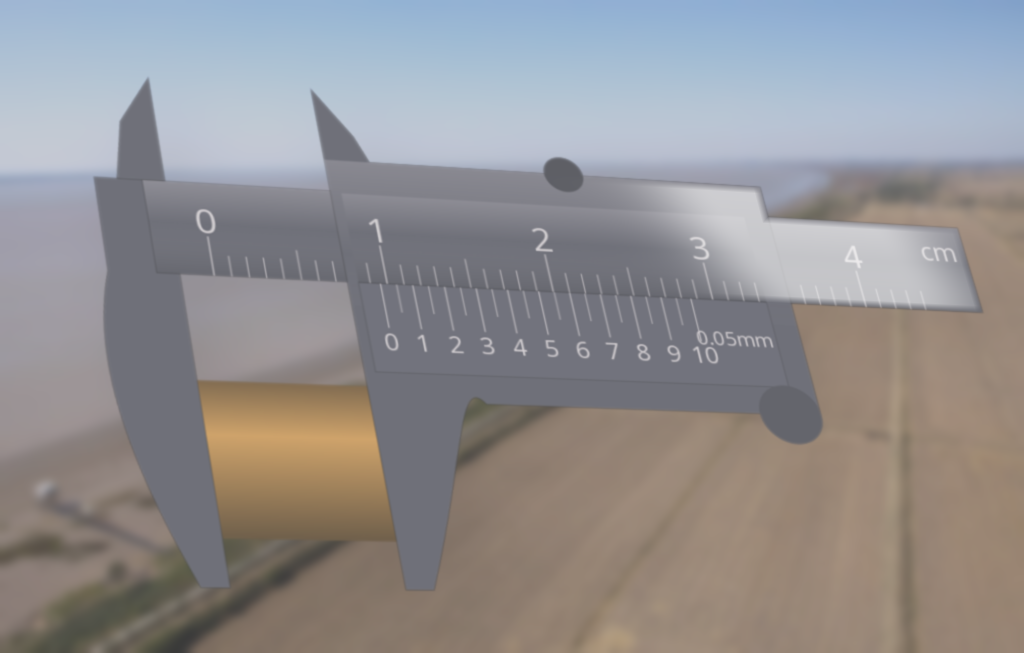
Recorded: 9.6 mm
